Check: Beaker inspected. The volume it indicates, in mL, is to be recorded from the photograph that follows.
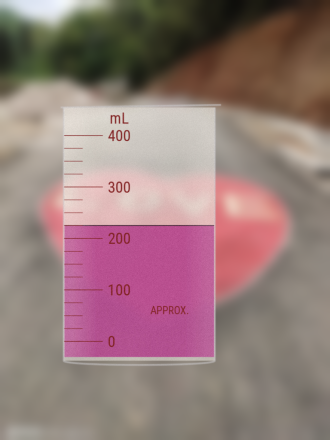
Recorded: 225 mL
